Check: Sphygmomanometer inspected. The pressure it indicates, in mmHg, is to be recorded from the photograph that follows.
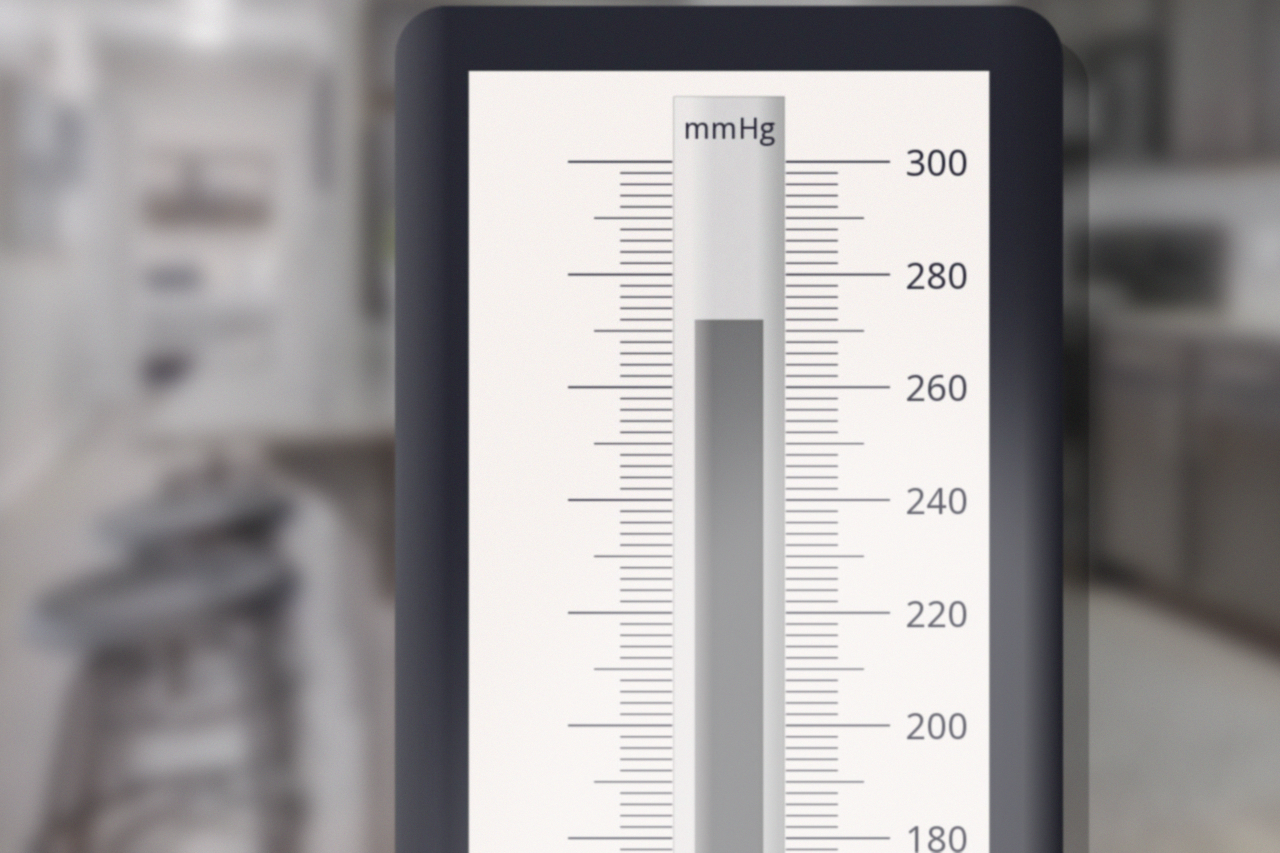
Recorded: 272 mmHg
